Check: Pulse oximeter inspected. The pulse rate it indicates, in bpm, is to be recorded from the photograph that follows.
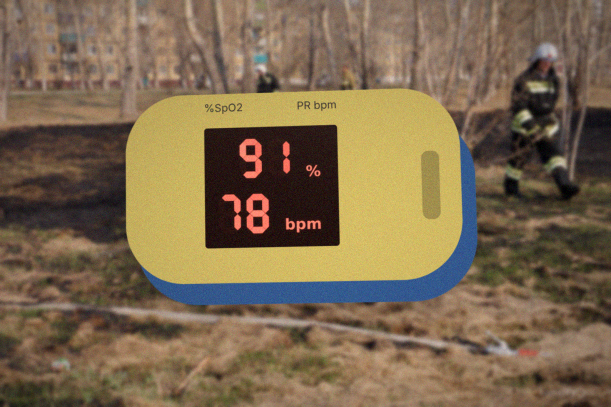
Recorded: 78 bpm
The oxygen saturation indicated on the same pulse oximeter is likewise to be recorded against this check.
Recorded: 91 %
